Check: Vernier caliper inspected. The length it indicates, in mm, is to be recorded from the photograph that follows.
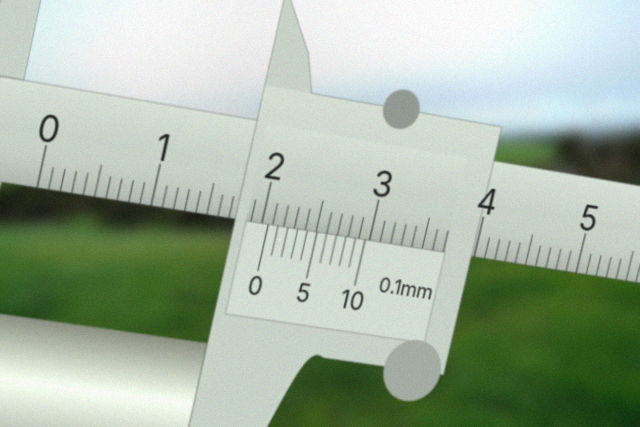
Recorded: 20.6 mm
